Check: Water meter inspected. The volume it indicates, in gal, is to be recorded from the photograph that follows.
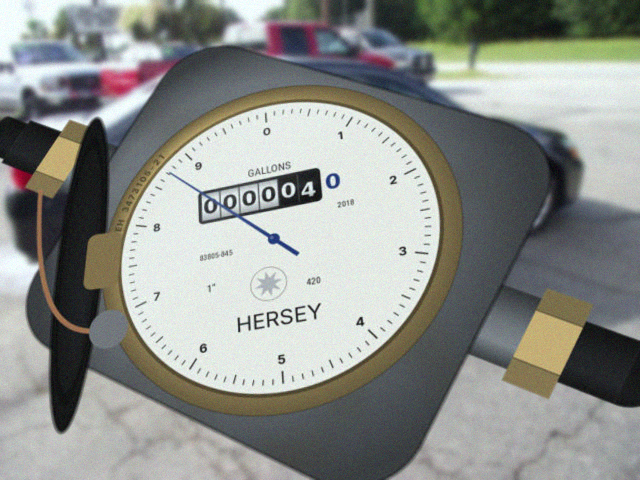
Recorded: 38.7 gal
